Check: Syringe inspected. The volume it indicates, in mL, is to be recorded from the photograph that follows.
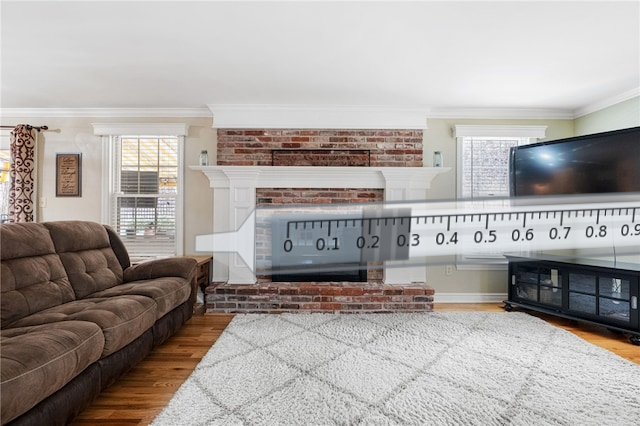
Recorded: 0.18 mL
